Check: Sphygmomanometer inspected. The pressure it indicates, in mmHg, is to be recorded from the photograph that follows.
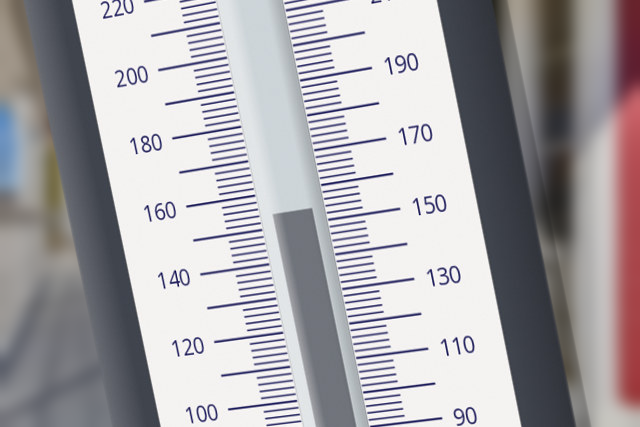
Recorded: 154 mmHg
